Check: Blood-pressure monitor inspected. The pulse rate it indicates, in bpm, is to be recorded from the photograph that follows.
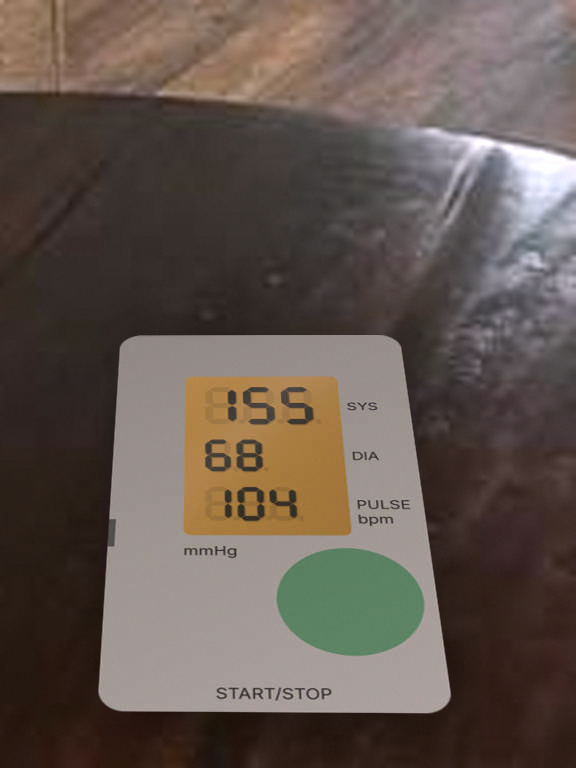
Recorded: 104 bpm
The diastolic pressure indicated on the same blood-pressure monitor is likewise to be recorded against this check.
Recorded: 68 mmHg
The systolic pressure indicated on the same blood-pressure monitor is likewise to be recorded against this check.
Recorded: 155 mmHg
